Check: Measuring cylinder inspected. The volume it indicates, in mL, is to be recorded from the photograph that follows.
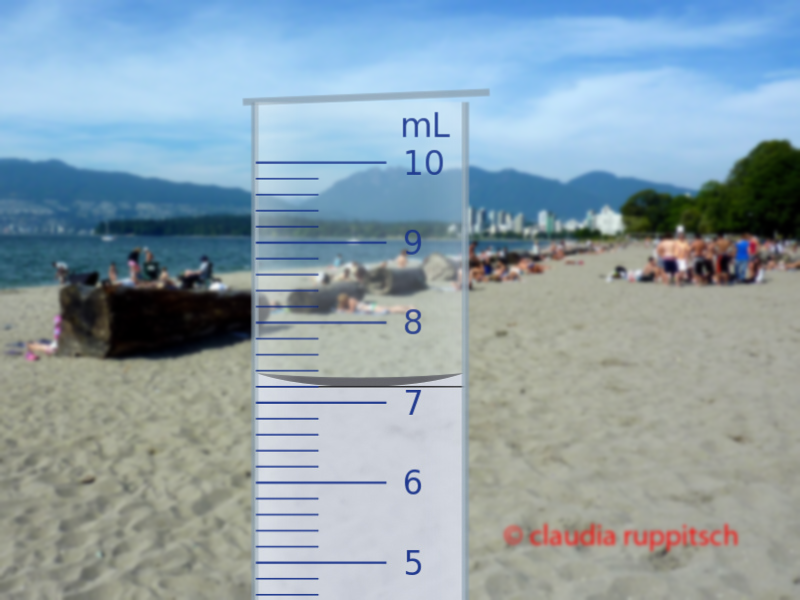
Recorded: 7.2 mL
